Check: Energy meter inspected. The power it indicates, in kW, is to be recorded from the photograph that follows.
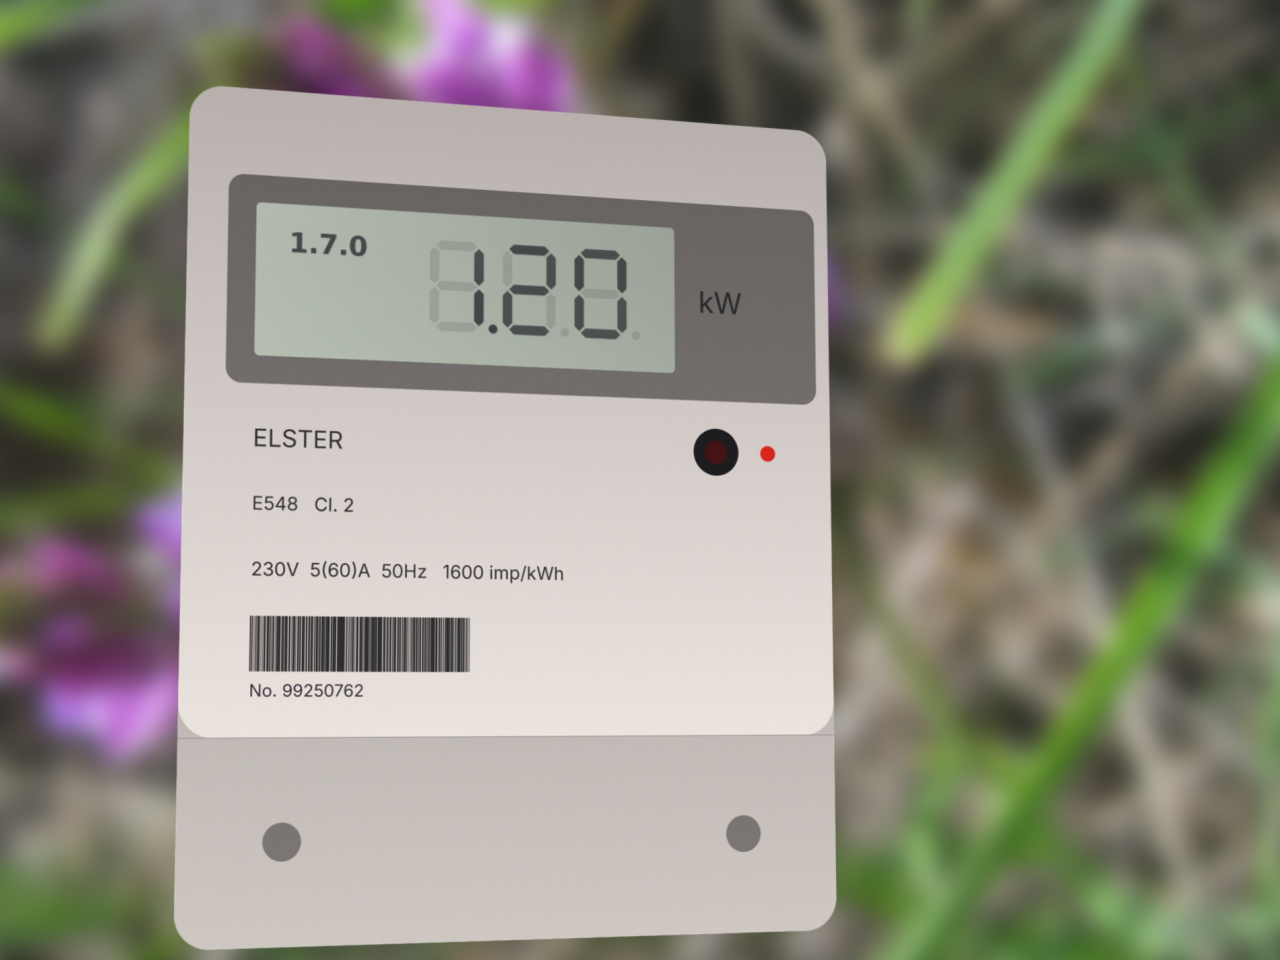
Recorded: 1.20 kW
